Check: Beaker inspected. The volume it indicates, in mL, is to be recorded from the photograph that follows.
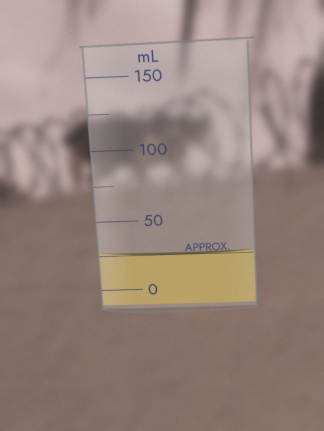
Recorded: 25 mL
